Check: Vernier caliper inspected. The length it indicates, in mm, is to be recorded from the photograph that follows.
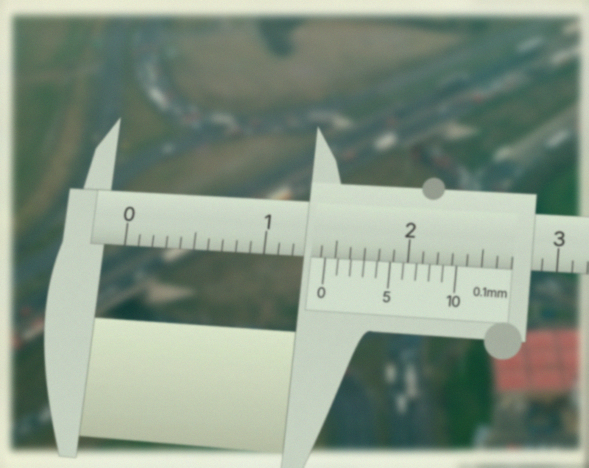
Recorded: 14.3 mm
